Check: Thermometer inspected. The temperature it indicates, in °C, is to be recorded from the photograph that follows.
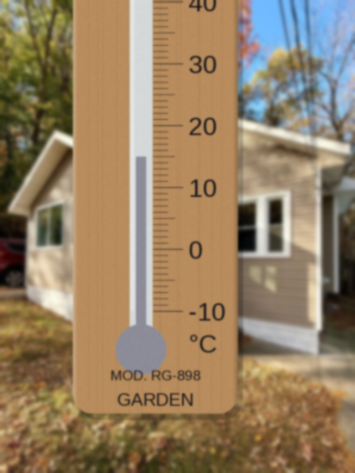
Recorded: 15 °C
